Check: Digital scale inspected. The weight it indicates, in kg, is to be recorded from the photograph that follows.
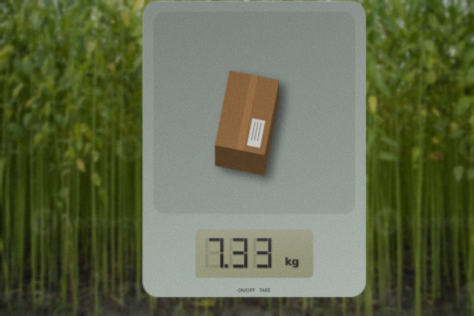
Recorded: 7.33 kg
